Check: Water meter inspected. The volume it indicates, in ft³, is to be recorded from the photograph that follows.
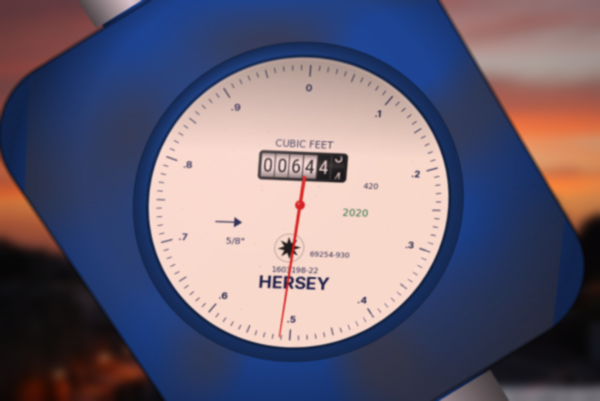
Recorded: 6443.51 ft³
